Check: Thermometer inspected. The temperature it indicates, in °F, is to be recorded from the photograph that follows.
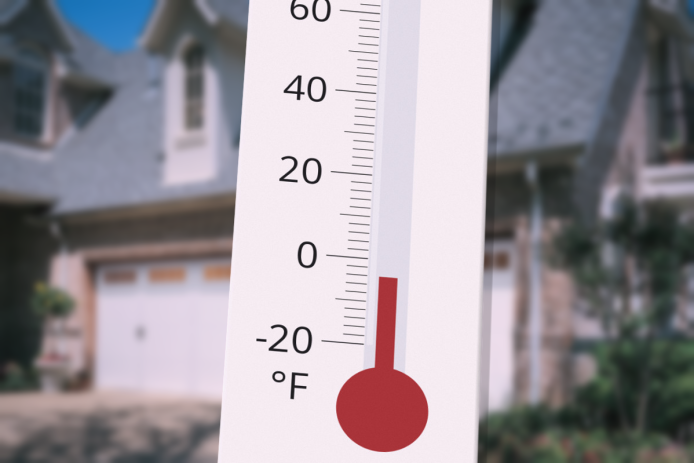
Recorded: -4 °F
